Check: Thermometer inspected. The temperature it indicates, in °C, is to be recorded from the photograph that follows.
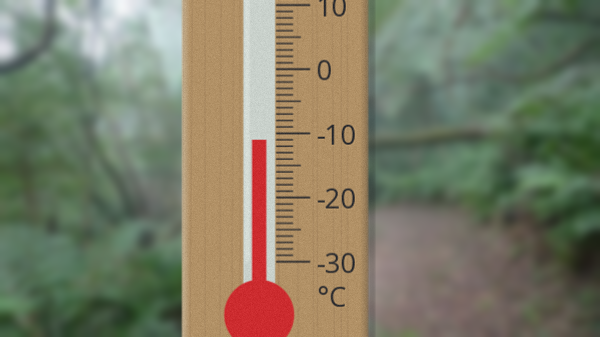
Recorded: -11 °C
